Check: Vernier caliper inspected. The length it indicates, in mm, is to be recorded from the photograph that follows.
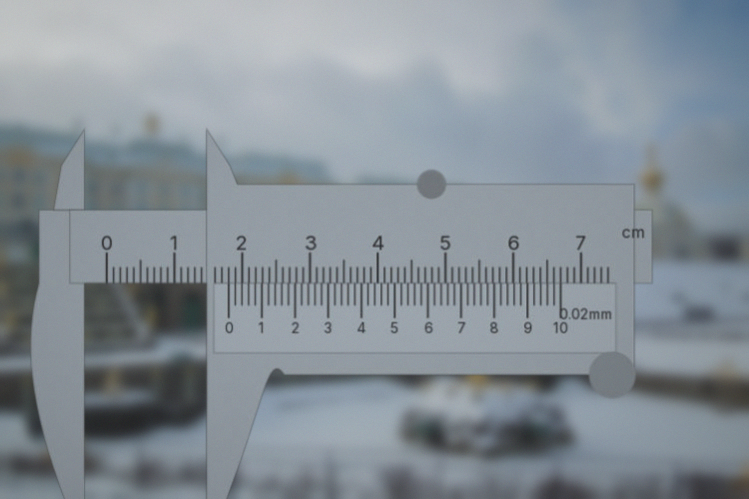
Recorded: 18.0 mm
